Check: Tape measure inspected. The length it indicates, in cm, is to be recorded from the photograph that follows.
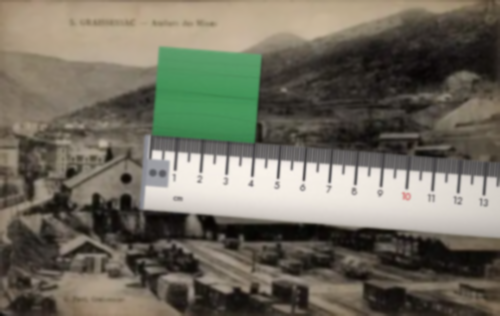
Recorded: 4 cm
